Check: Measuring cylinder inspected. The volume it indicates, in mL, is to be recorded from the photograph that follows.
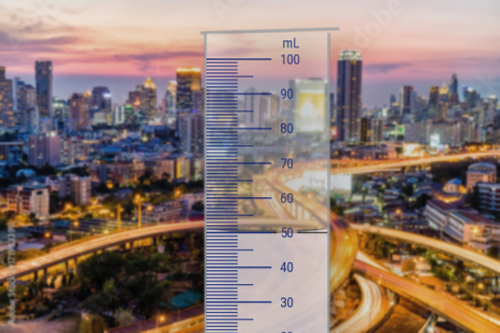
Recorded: 50 mL
